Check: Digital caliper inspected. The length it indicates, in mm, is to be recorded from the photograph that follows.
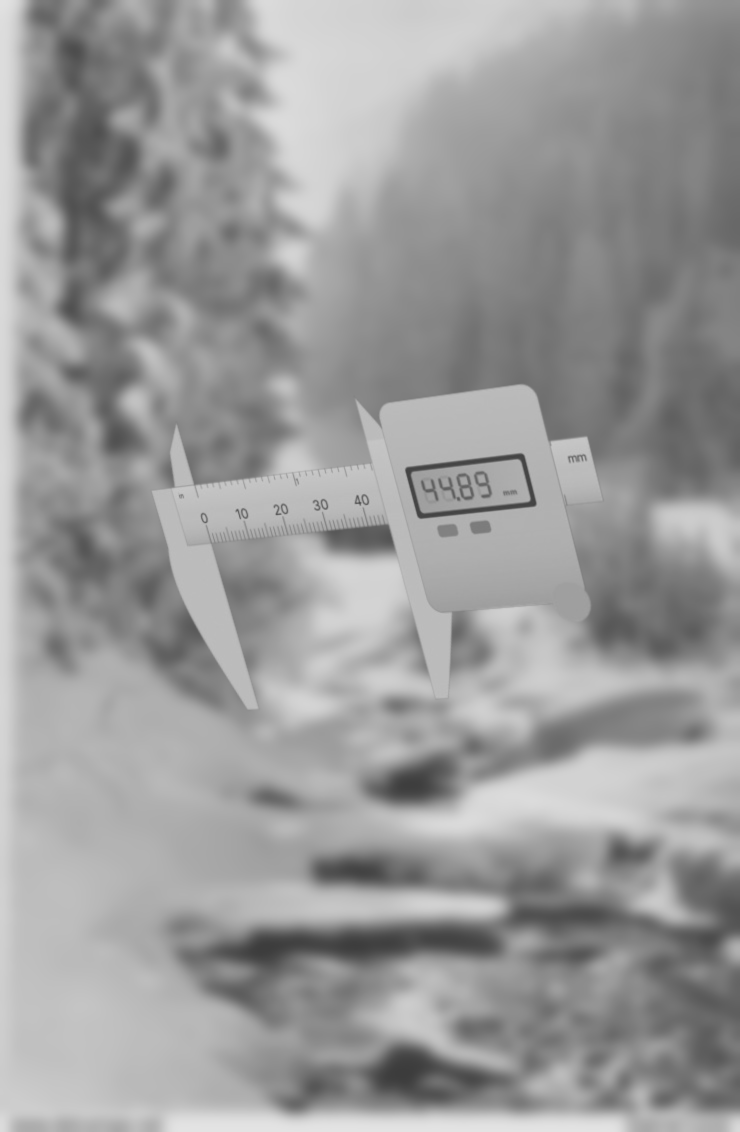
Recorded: 44.89 mm
